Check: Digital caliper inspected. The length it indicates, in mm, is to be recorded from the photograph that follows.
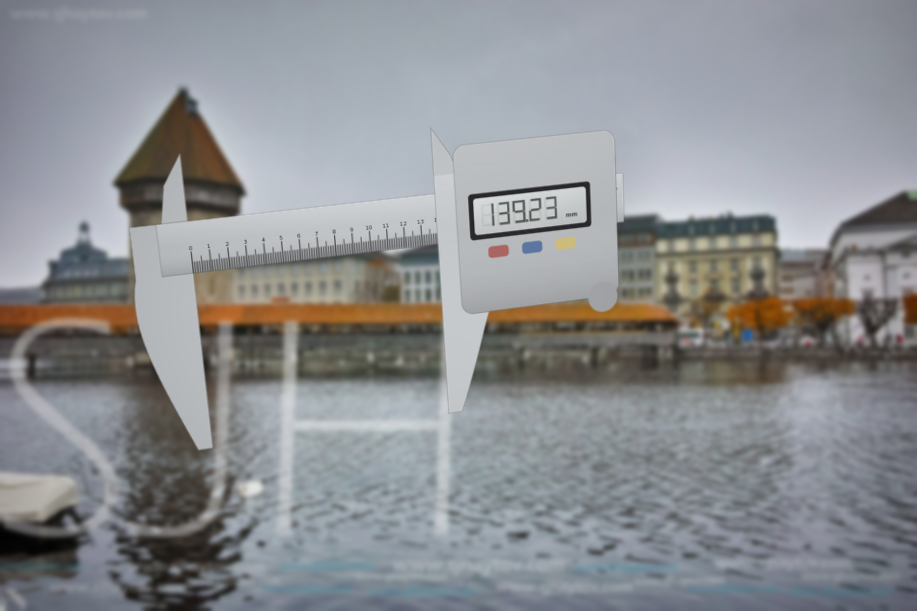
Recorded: 139.23 mm
